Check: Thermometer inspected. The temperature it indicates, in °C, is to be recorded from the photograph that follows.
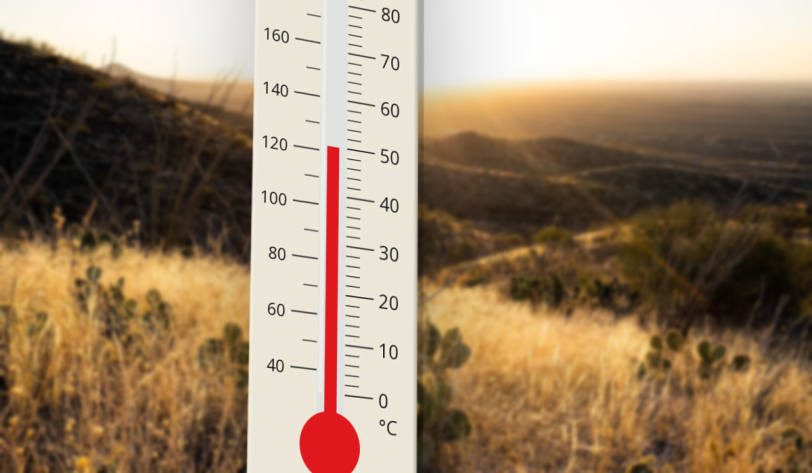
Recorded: 50 °C
